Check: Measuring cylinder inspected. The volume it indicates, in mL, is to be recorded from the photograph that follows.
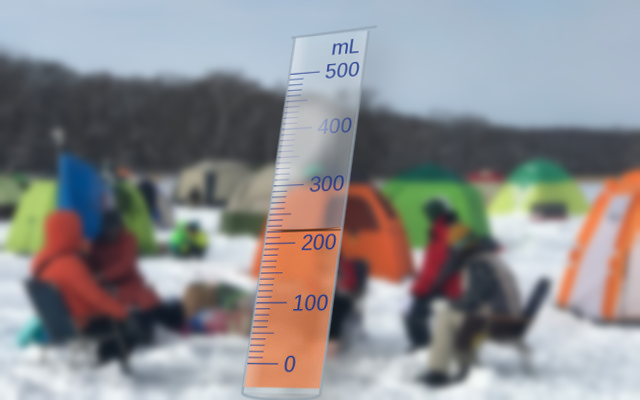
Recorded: 220 mL
